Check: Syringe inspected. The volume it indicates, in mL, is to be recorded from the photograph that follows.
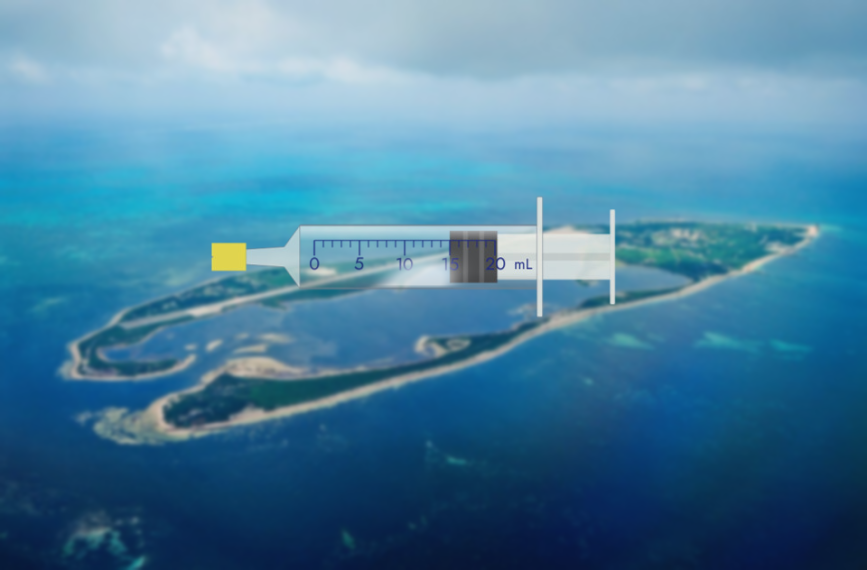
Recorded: 15 mL
